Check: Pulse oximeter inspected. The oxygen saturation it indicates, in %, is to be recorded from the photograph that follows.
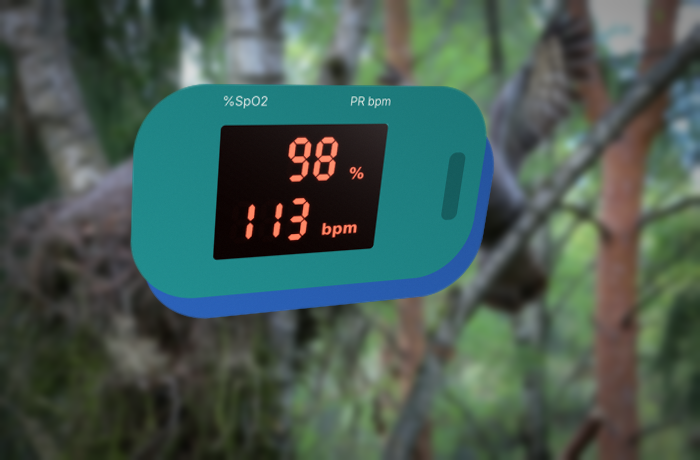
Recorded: 98 %
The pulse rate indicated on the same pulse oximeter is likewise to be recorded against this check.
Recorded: 113 bpm
